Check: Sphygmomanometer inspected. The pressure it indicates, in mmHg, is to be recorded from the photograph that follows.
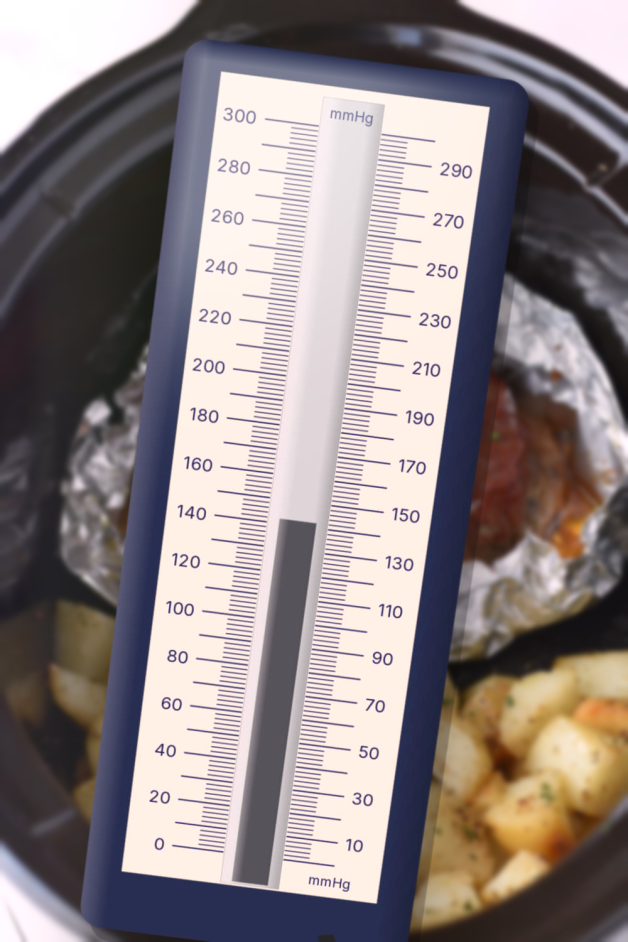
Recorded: 142 mmHg
